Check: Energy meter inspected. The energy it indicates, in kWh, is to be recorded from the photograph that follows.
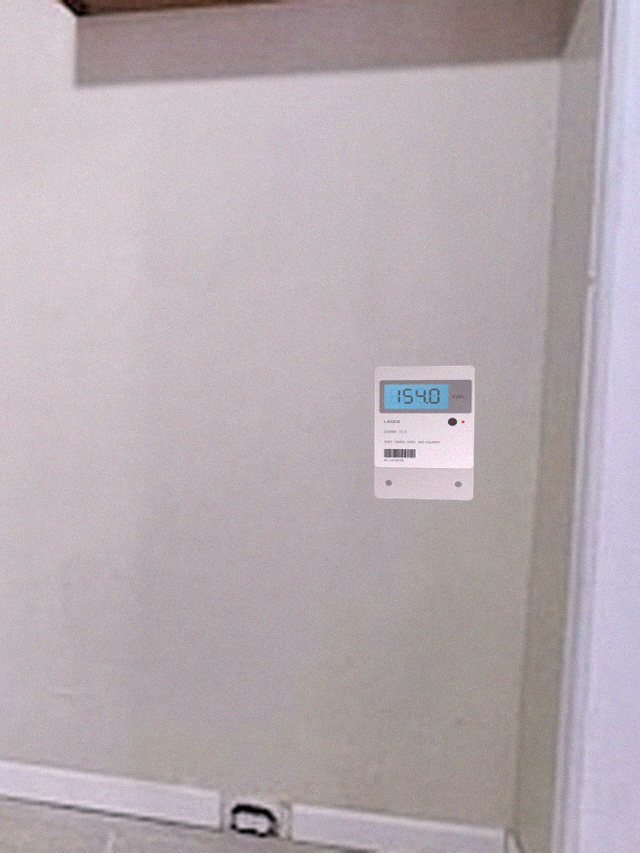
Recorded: 154.0 kWh
